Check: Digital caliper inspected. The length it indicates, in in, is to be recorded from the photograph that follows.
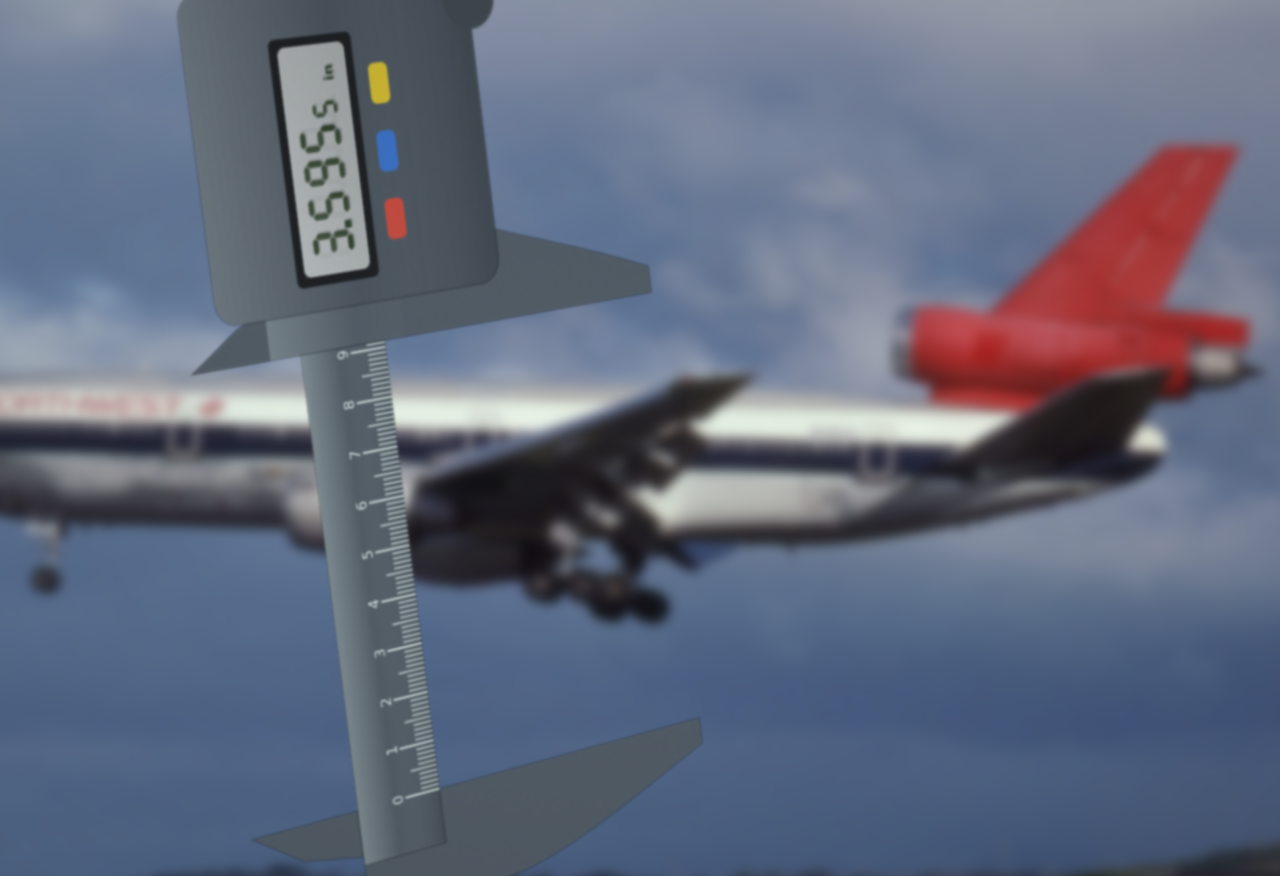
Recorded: 3.5955 in
